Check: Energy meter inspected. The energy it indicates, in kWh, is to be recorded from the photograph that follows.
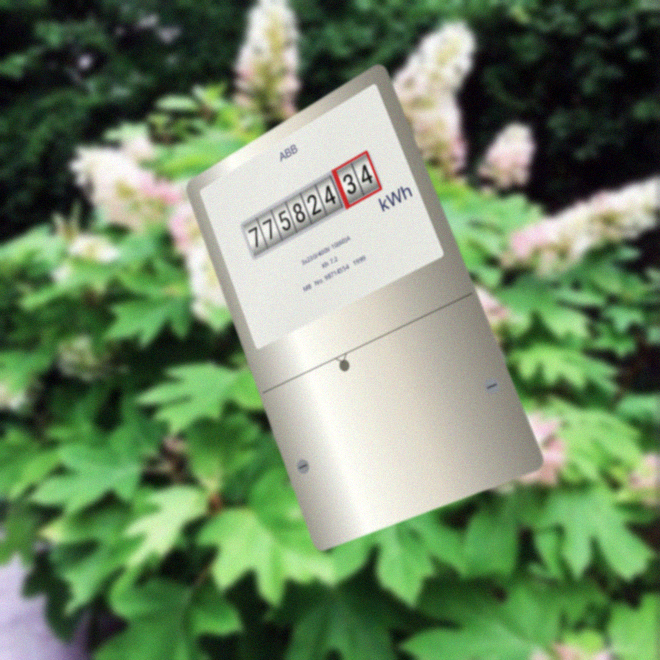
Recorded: 775824.34 kWh
